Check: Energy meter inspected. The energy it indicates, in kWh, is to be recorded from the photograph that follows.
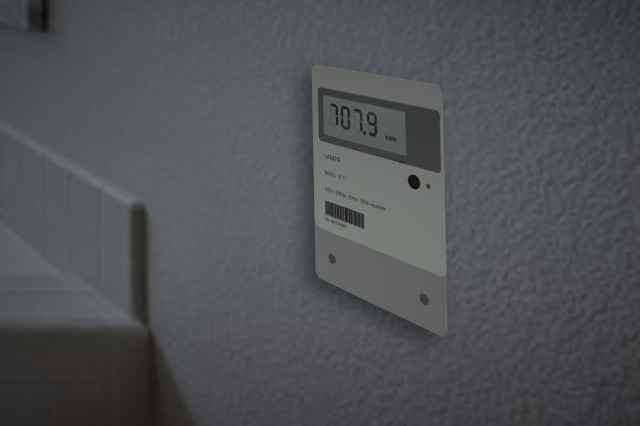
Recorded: 707.9 kWh
